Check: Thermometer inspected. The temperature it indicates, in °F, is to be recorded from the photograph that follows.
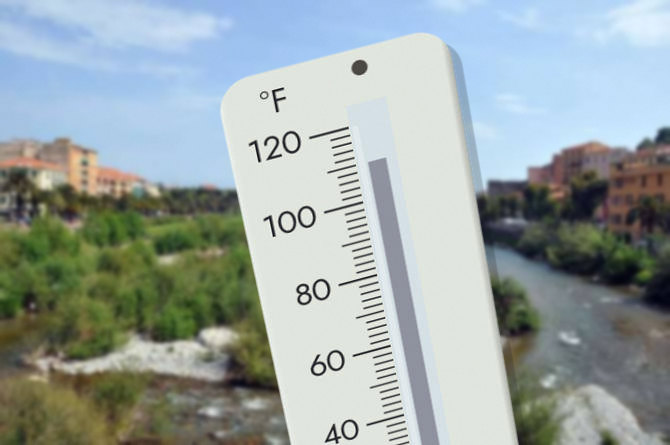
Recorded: 110 °F
